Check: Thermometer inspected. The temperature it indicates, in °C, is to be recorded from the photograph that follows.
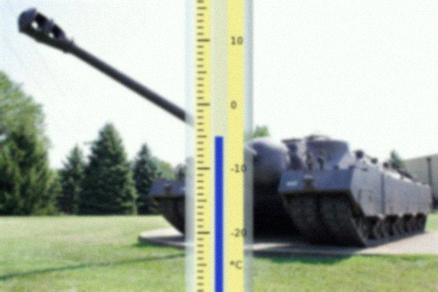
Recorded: -5 °C
